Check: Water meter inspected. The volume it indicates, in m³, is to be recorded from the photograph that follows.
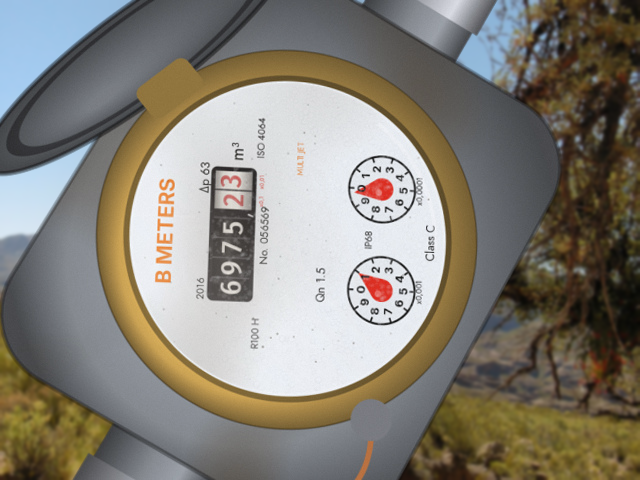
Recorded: 6975.2309 m³
